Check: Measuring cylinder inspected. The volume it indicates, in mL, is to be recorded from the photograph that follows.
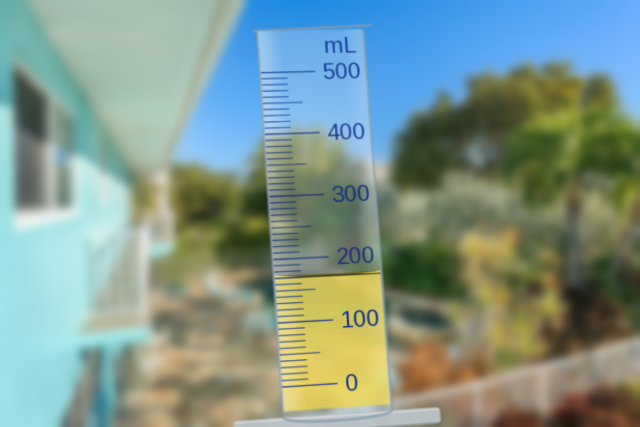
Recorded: 170 mL
